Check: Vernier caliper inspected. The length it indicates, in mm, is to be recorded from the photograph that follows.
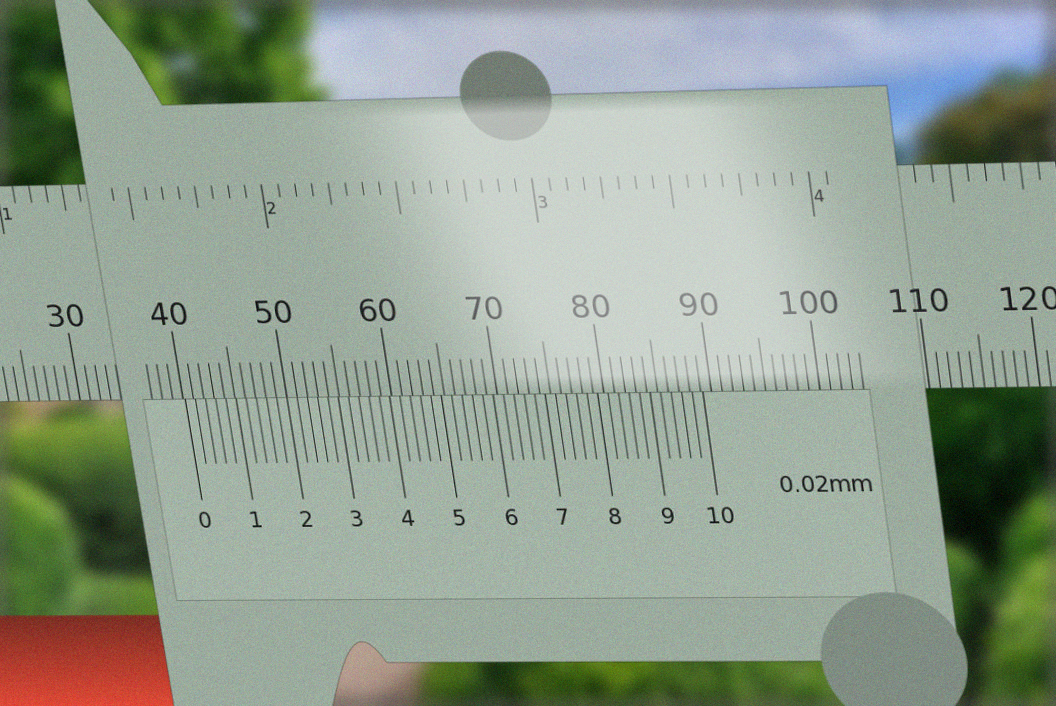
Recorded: 40.2 mm
